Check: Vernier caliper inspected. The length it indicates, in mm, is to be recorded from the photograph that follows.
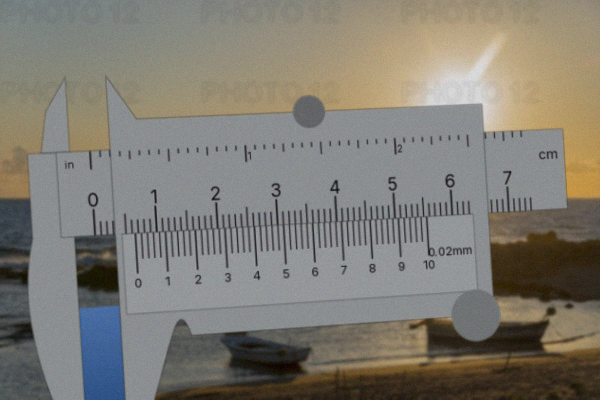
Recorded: 6.5 mm
